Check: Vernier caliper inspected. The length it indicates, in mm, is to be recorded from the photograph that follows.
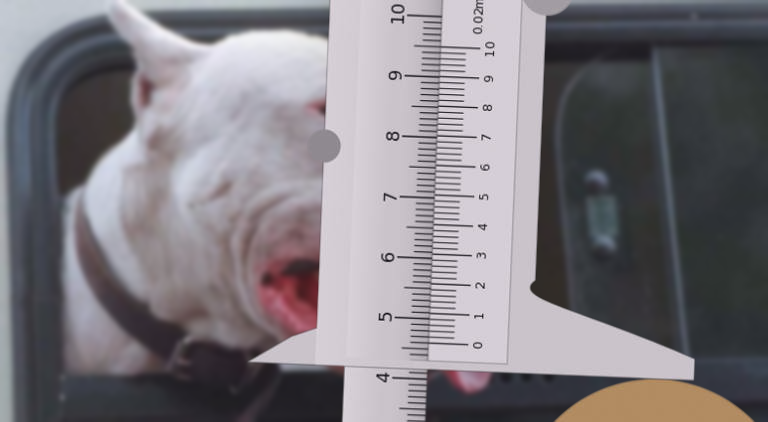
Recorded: 46.0 mm
